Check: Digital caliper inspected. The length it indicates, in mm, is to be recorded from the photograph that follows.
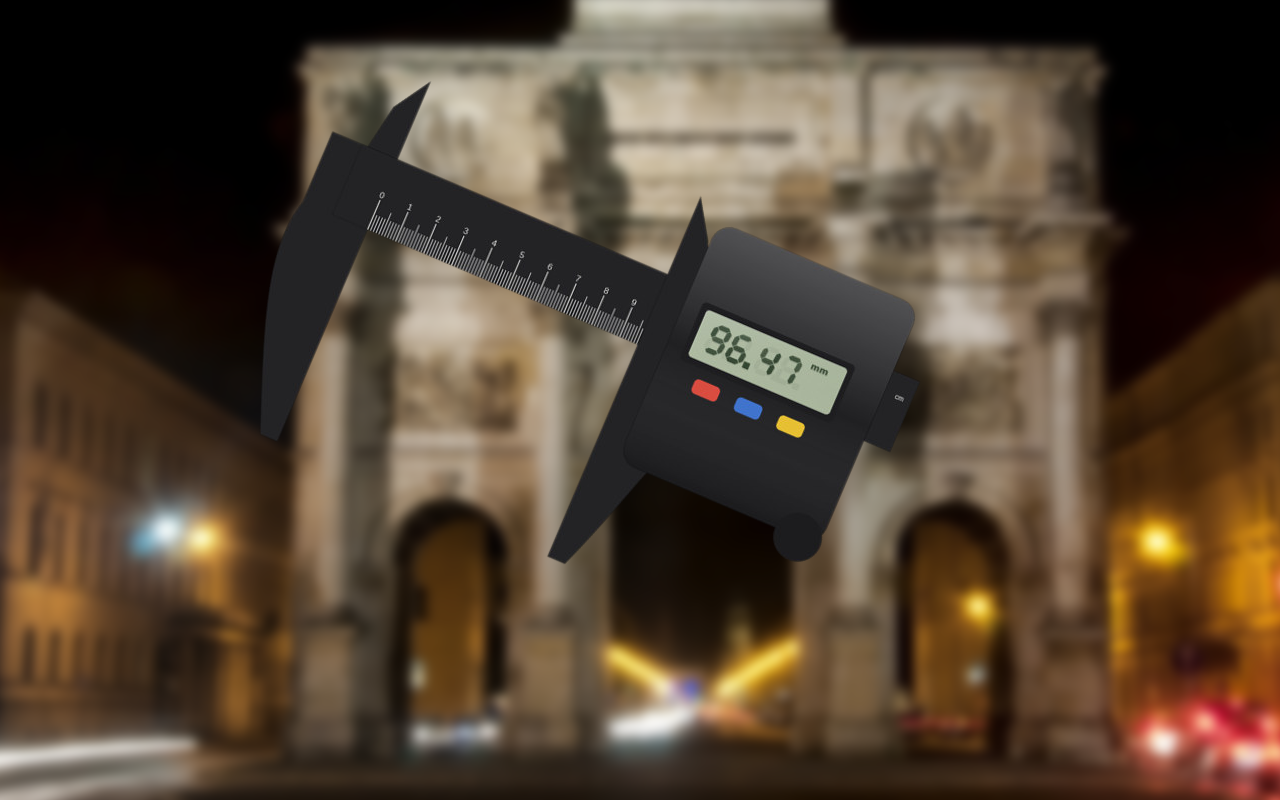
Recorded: 96.47 mm
